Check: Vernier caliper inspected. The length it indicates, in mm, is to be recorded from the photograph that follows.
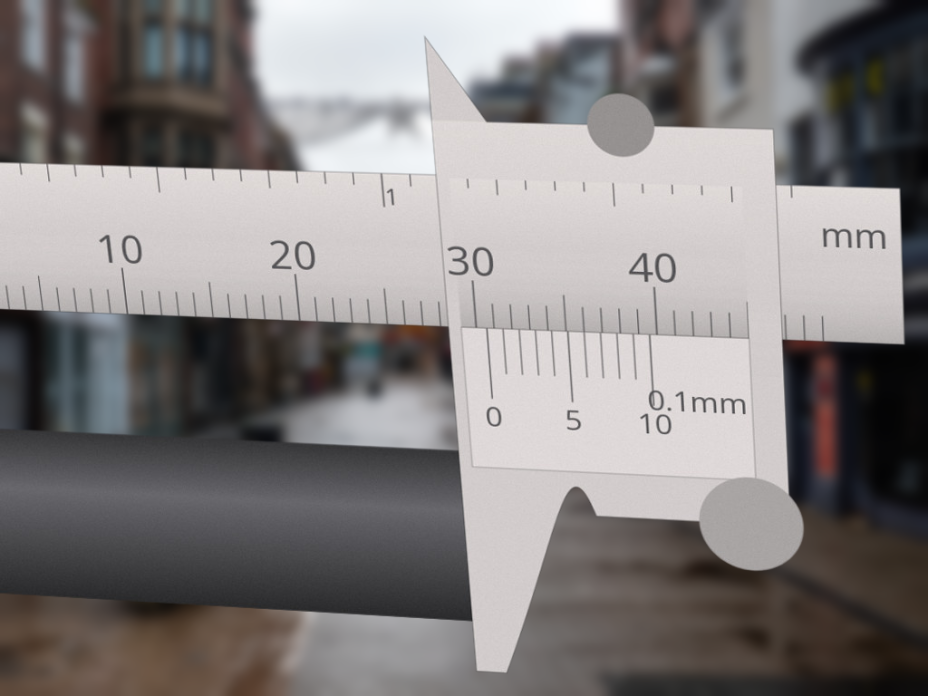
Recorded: 30.6 mm
